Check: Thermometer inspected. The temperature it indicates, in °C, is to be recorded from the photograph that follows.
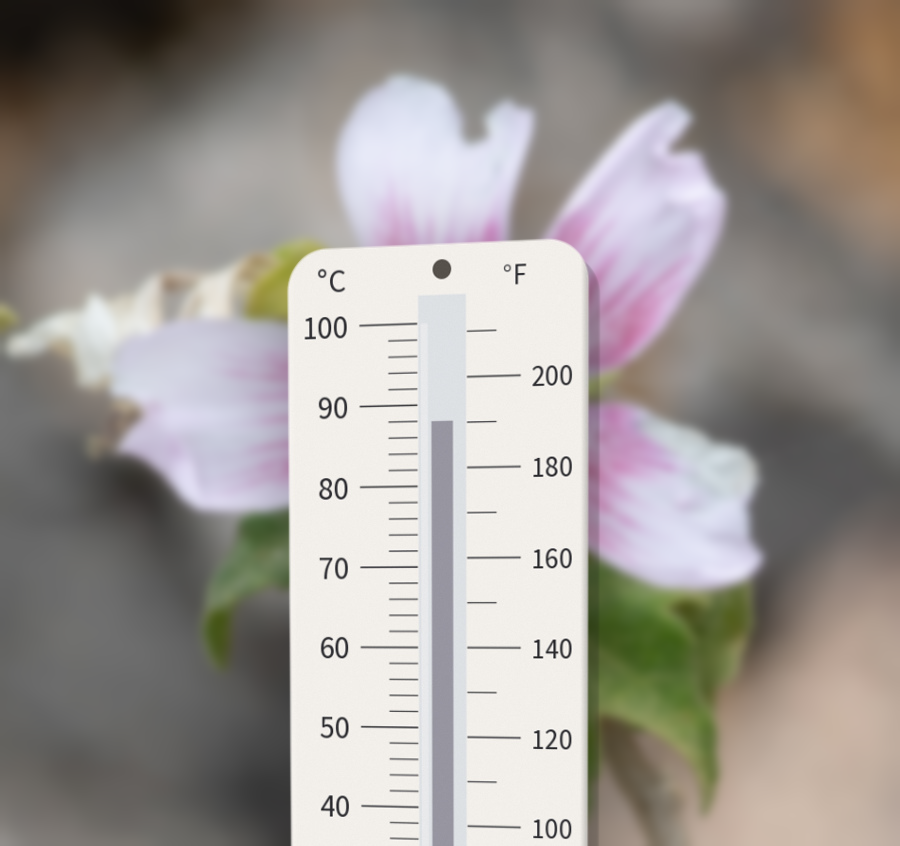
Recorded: 88 °C
